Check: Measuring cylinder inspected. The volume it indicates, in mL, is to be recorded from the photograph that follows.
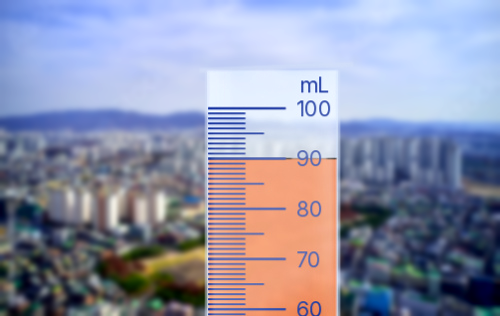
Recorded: 90 mL
